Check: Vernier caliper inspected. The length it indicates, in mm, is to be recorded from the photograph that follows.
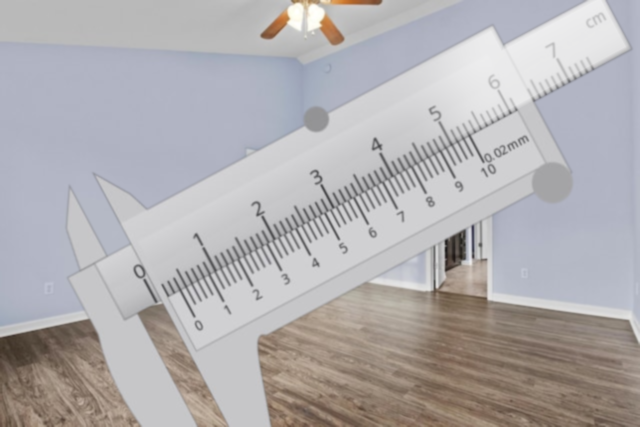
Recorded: 4.0 mm
